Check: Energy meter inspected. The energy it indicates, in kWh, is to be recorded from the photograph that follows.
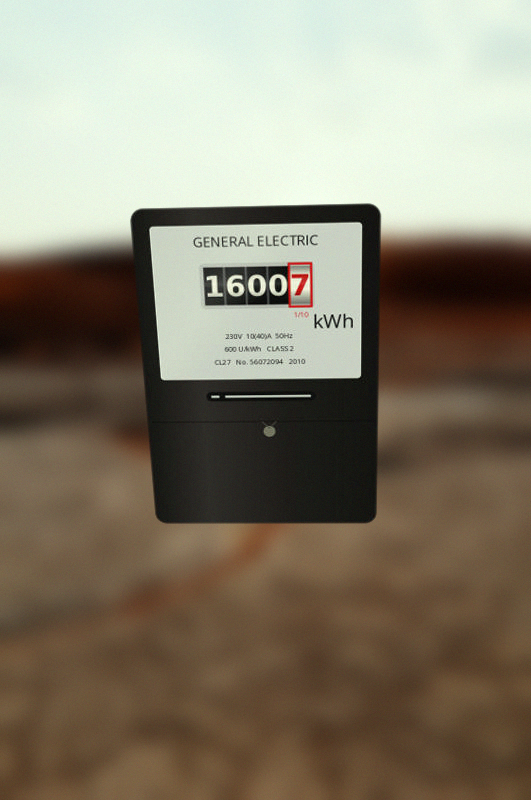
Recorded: 1600.7 kWh
